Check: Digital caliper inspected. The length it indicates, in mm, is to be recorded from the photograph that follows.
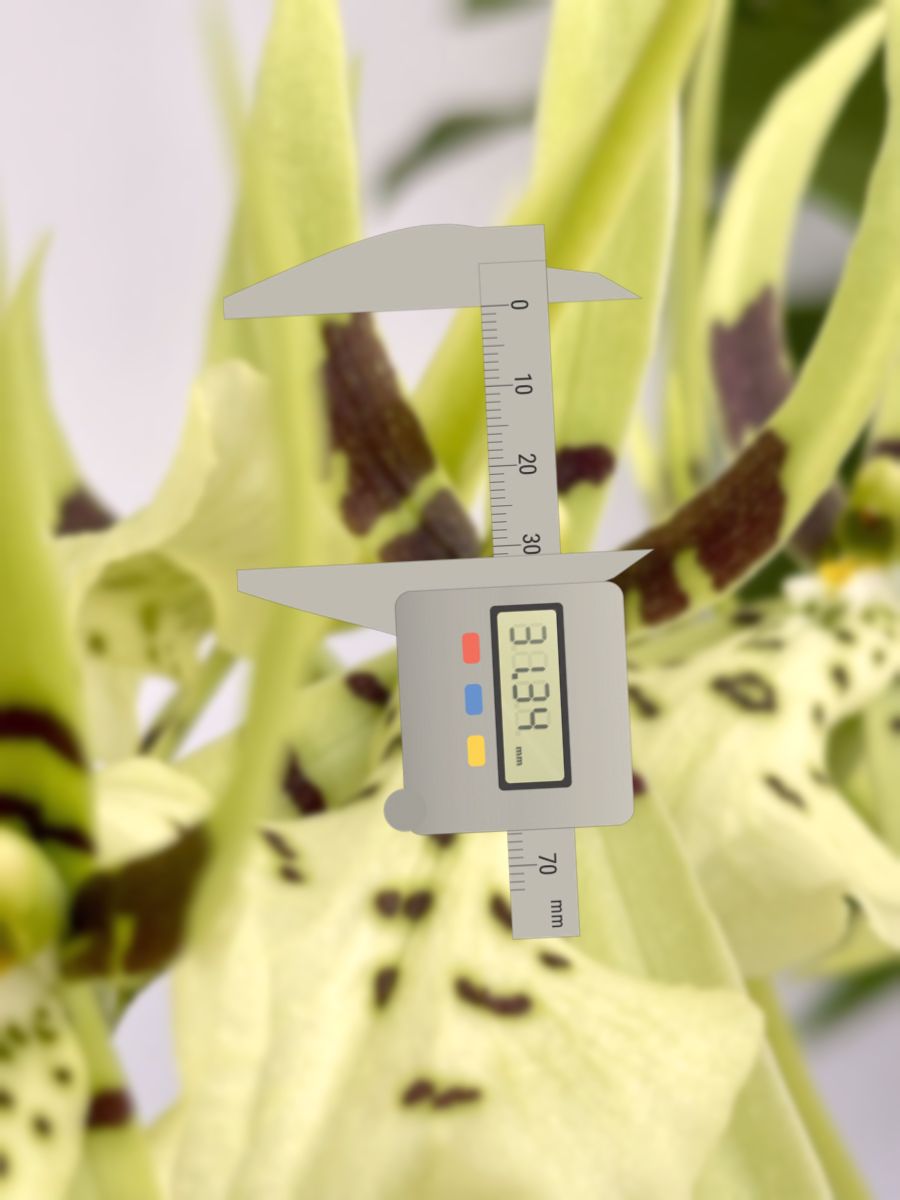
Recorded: 31.34 mm
